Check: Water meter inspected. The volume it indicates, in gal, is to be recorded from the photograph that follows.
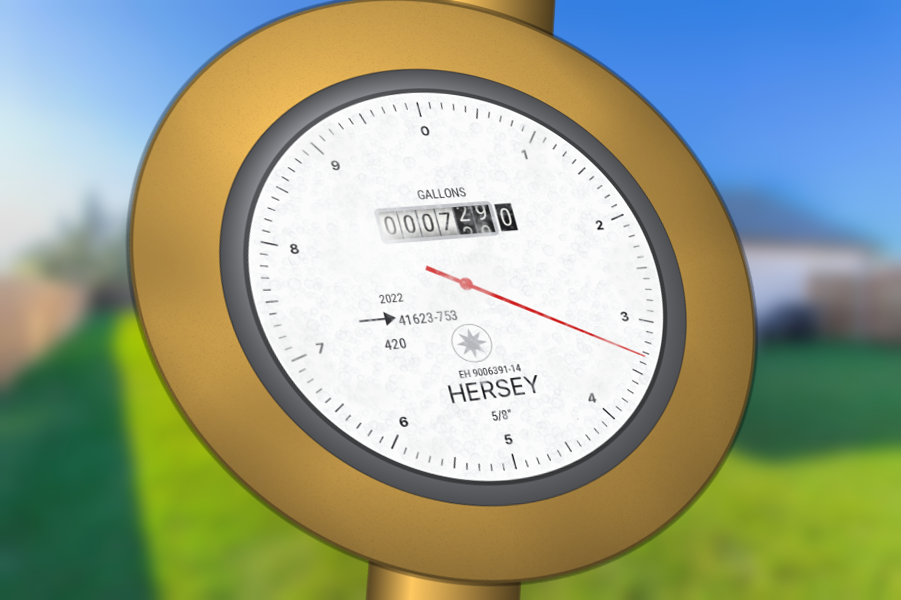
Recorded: 7293.3 gal
